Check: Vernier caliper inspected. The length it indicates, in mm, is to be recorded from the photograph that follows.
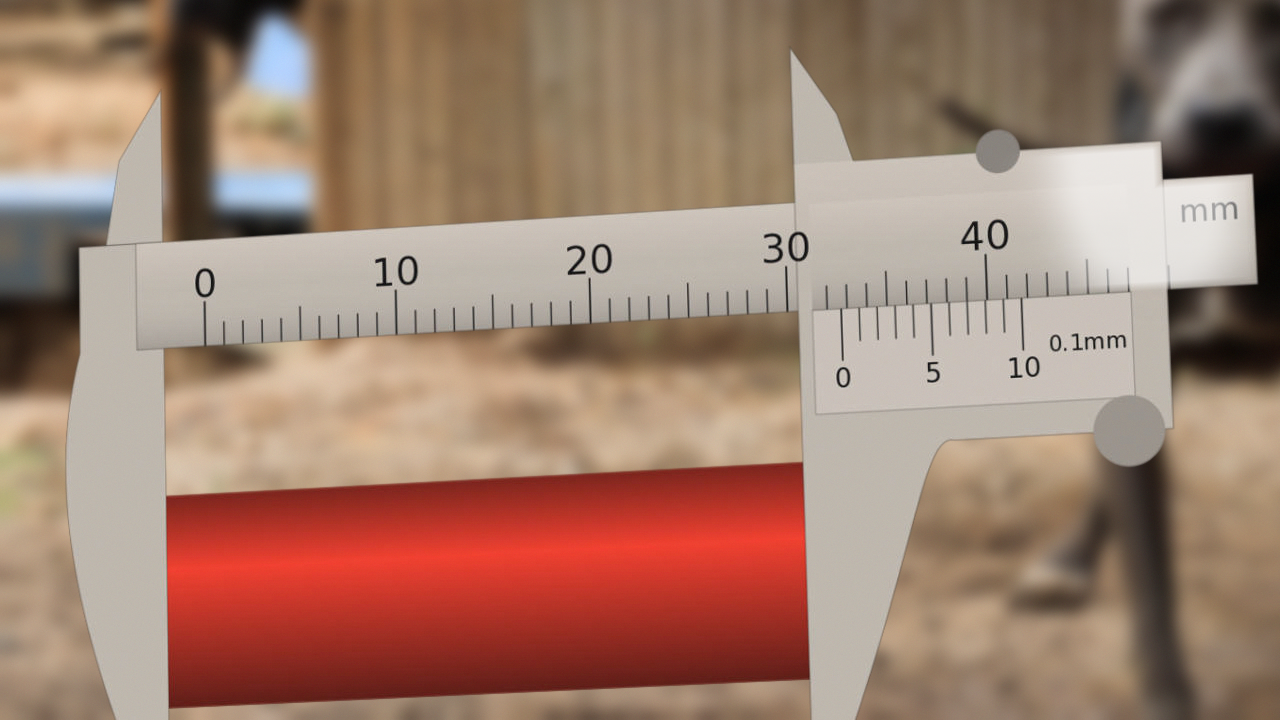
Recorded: 32.7 mm
